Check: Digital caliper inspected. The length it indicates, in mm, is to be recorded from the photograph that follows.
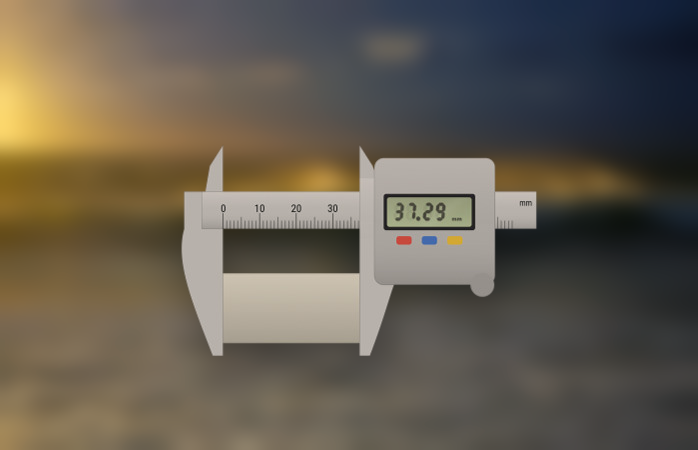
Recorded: 37.29 mm
